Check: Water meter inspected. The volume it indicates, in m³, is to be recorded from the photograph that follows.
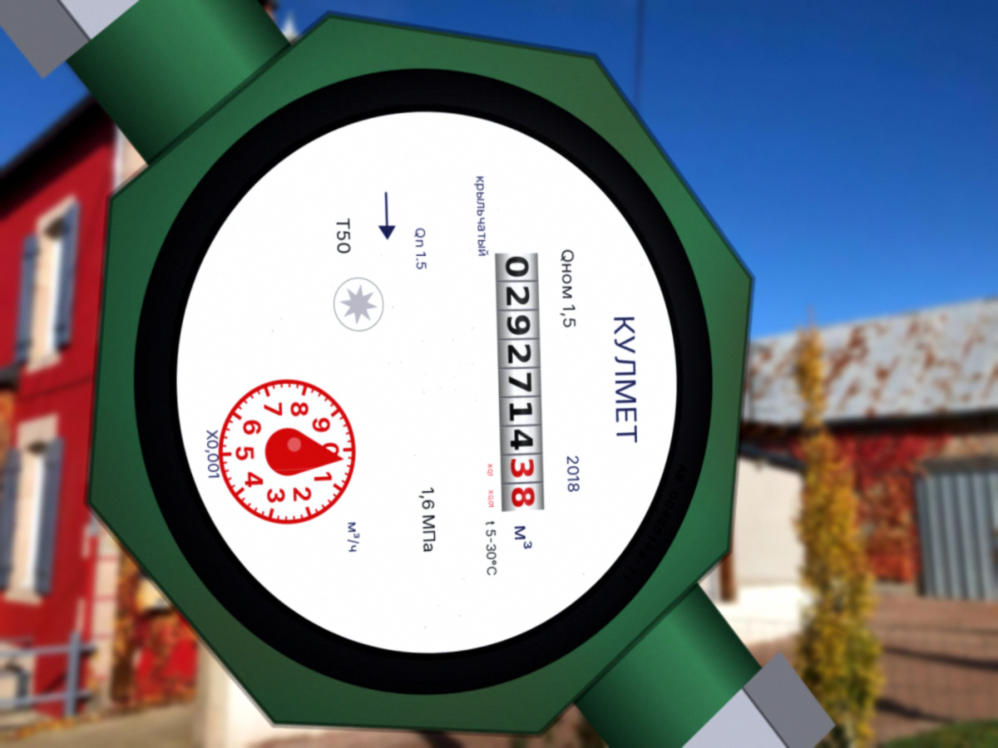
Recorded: 292714.380 m³
